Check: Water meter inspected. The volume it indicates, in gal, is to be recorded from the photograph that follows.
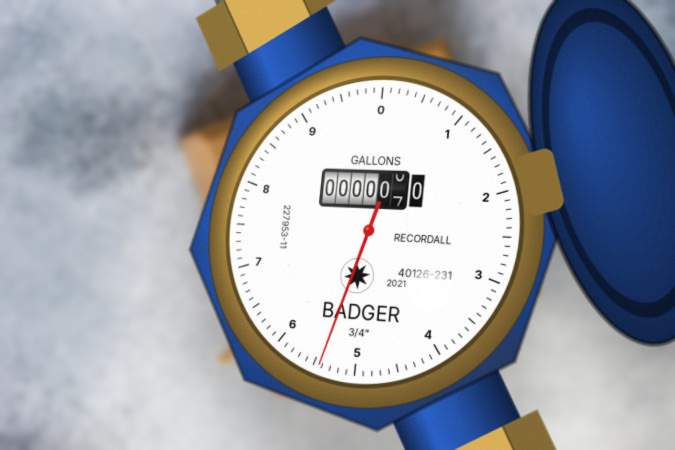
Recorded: 65.4 gal
